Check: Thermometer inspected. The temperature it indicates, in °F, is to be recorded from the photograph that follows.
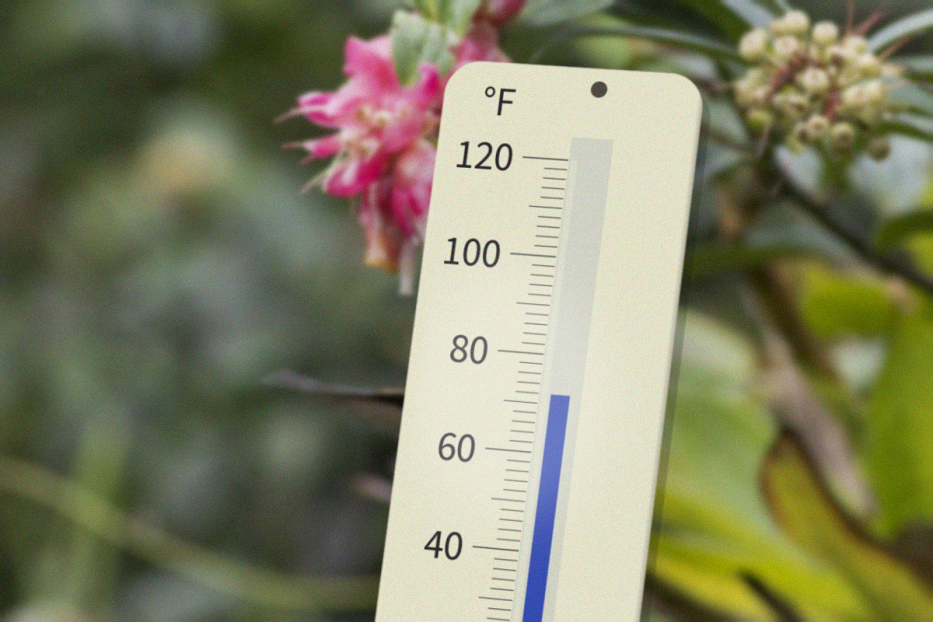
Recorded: 72 °F
